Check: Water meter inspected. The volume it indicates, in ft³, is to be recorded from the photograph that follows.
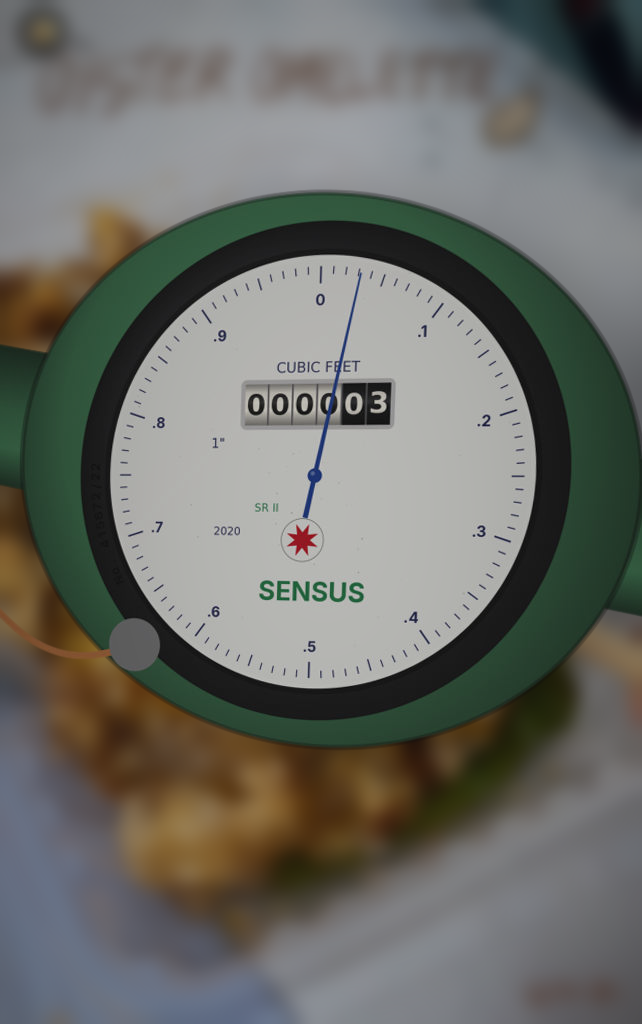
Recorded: 3.03 ft³
